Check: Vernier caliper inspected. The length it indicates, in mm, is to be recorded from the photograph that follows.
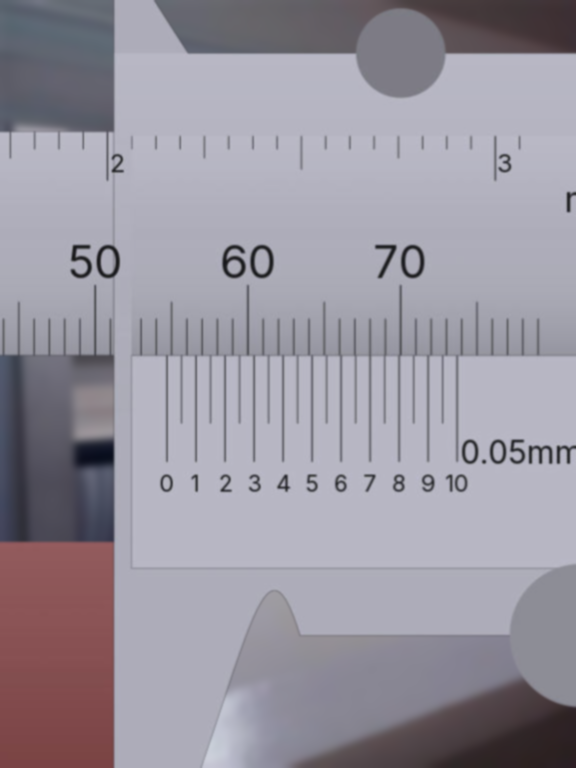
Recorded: 54.7 mm
